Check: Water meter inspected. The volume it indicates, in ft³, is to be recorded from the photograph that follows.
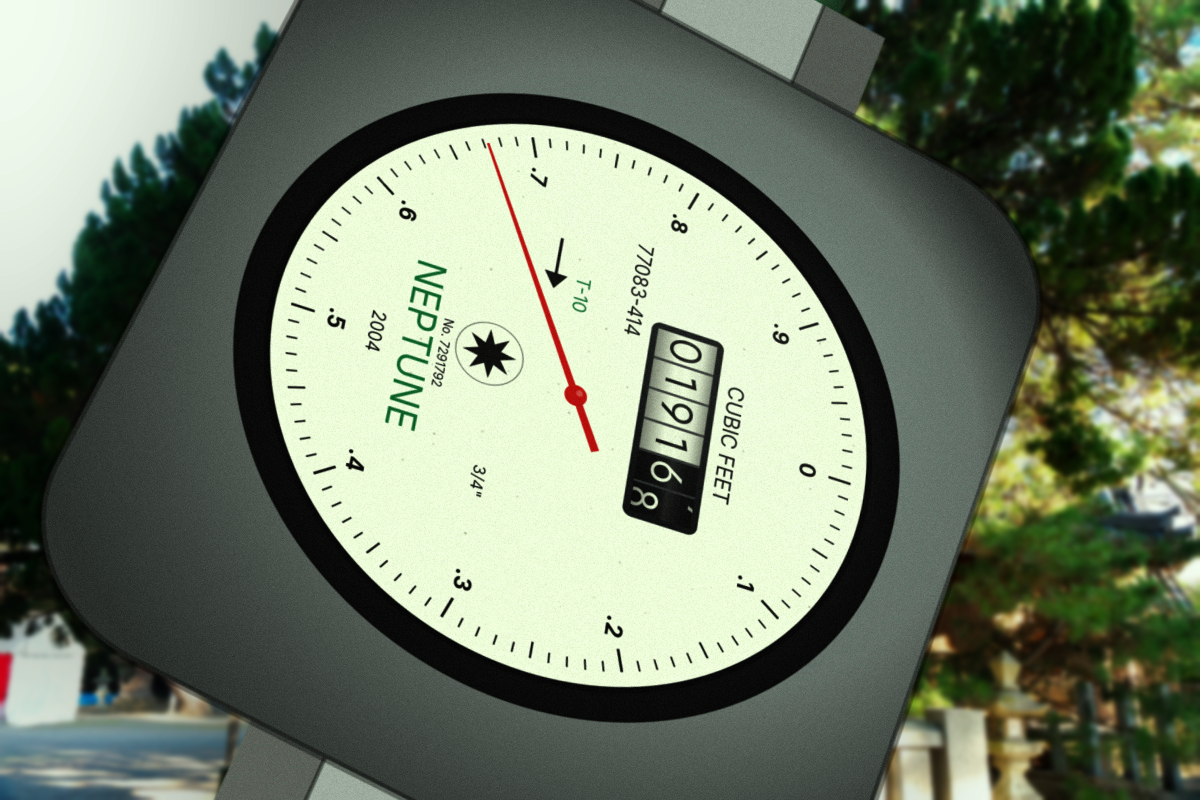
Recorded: 19167.67 ft³
